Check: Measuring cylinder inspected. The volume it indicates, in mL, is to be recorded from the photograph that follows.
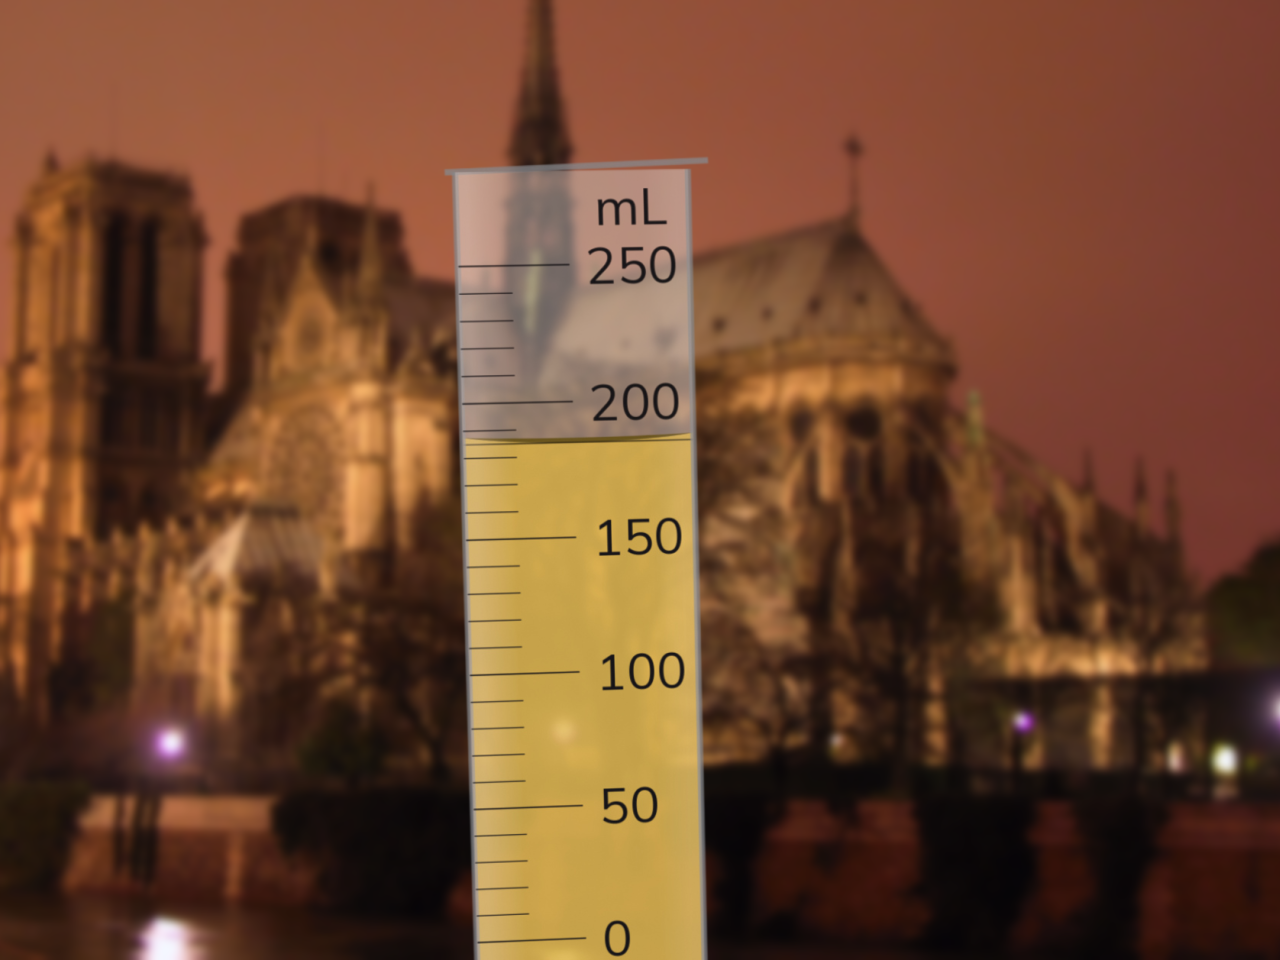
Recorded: 185 mL
